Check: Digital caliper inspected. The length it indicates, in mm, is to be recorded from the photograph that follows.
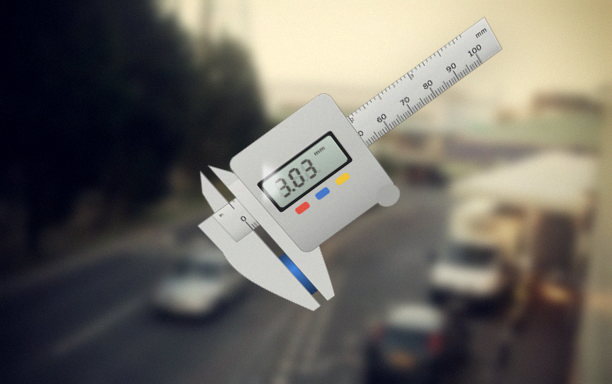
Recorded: 3.03 mm
